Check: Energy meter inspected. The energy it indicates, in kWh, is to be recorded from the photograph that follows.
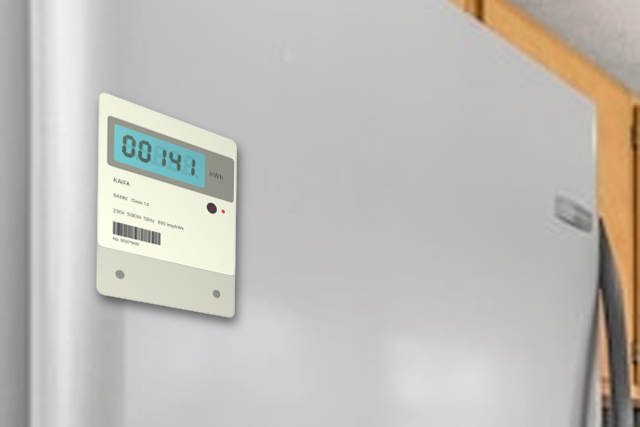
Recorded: 141 kWh
